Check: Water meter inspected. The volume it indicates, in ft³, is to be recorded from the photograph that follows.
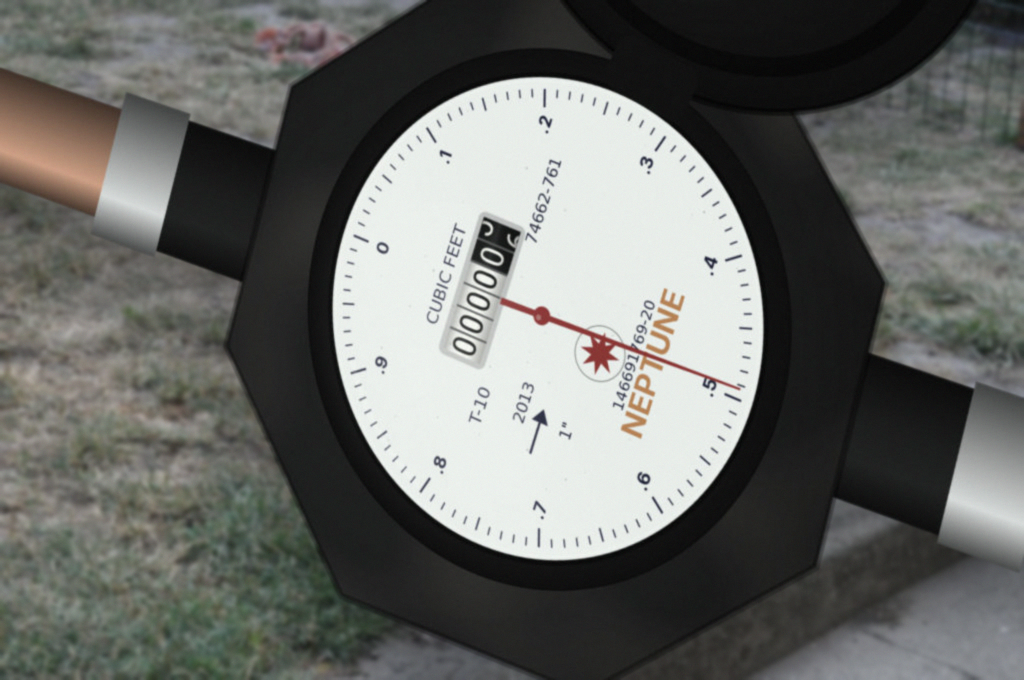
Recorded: 5.49 ft³
